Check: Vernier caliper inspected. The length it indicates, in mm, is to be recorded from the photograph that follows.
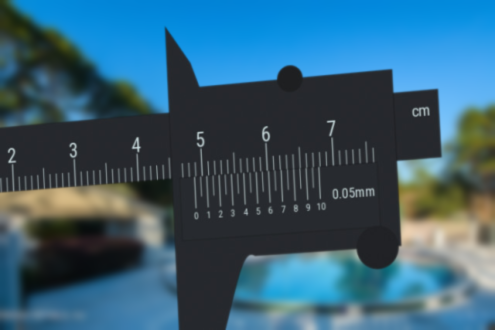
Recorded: 48.8 mm
